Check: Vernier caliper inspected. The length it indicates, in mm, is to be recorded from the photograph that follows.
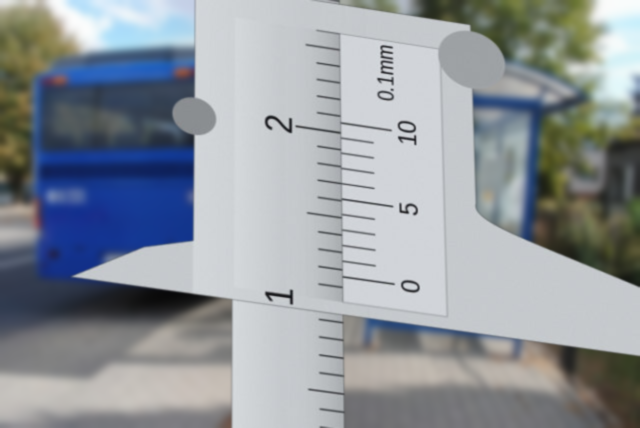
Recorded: 11.6 mm
